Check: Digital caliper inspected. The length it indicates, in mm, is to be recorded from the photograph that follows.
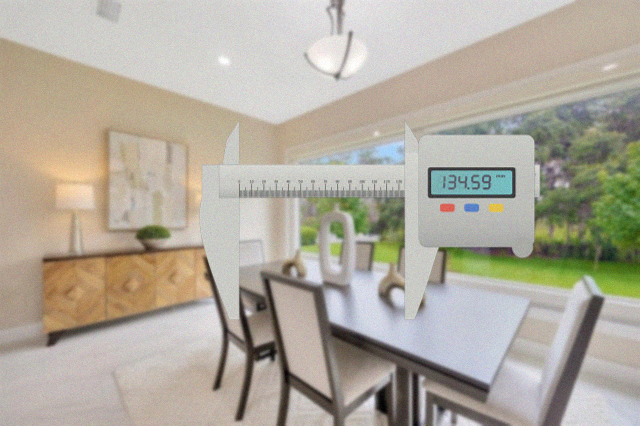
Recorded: 134.59 mm
